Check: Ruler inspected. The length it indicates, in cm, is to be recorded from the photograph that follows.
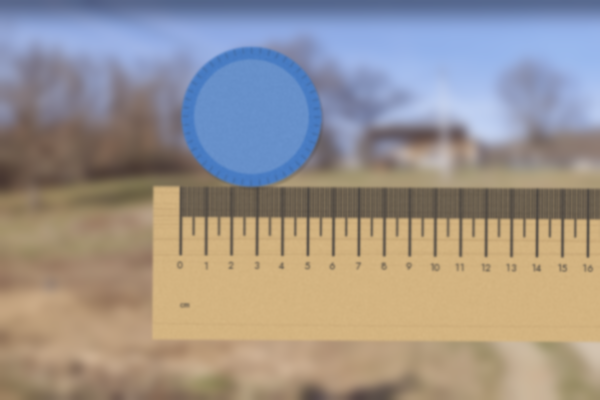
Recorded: 5.5 cm
